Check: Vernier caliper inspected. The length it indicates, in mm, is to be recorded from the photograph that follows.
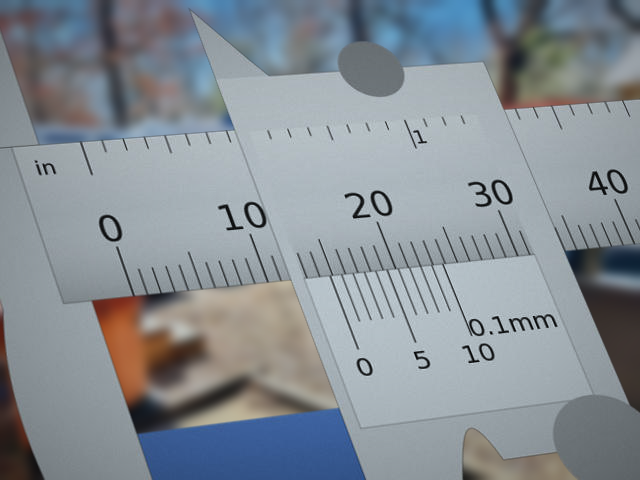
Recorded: 14.8 mm
